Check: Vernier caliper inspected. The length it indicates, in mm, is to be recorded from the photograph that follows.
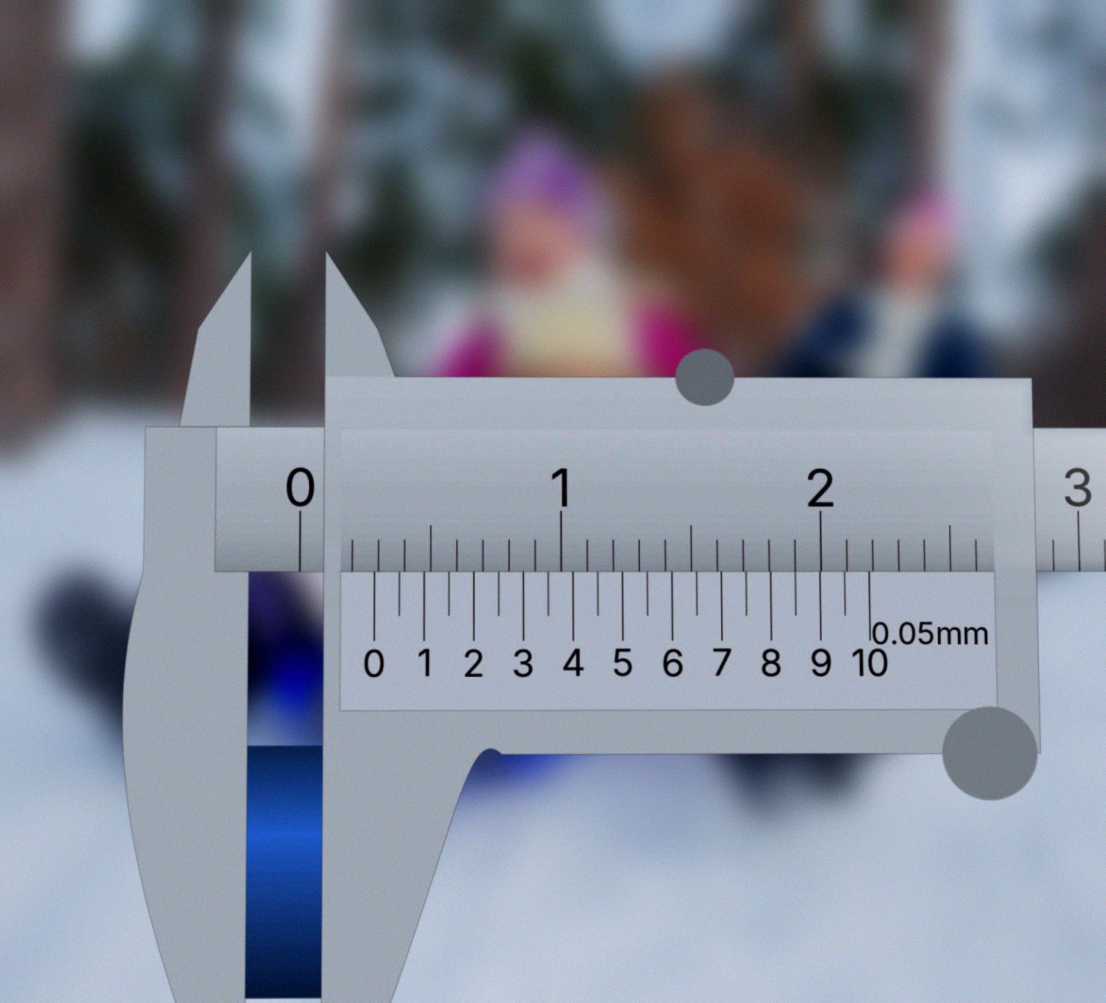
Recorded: 2.85 mm
